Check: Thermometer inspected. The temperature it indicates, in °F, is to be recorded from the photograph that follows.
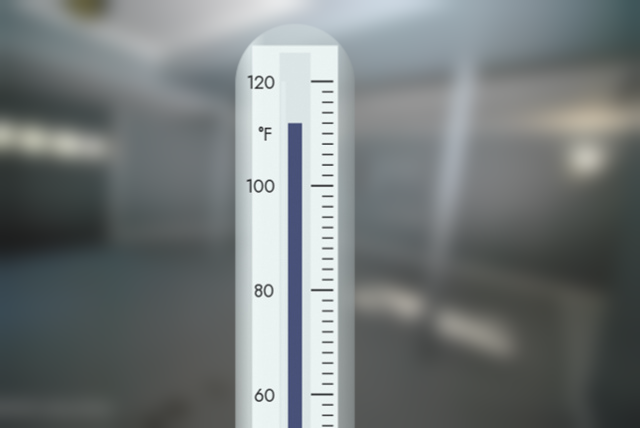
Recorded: 112 °F
